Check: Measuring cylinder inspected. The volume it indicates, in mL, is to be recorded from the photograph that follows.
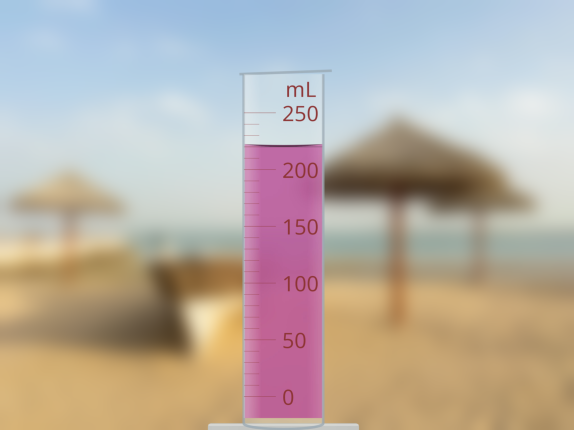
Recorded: 220 mL
